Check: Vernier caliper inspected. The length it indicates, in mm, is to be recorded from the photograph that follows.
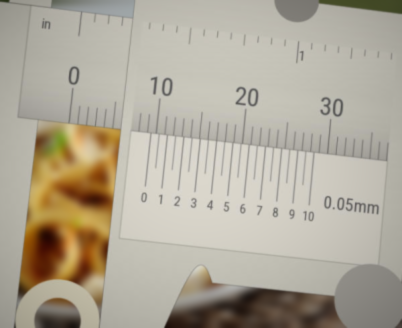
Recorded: 9.4 mm
